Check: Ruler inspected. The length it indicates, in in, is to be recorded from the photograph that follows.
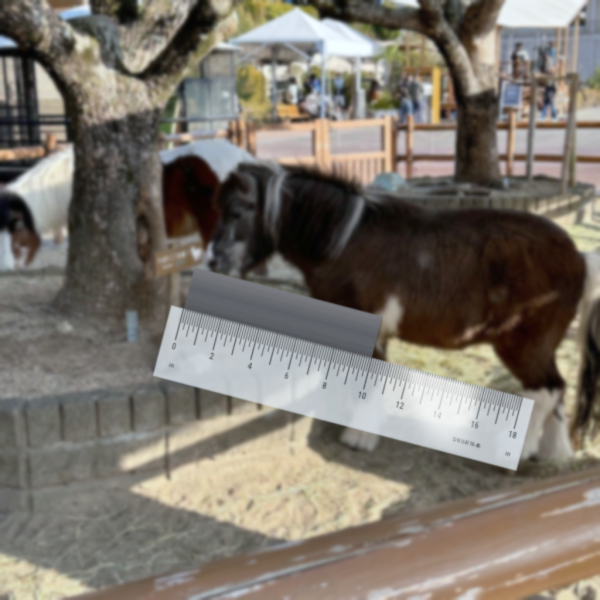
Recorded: 10 in
